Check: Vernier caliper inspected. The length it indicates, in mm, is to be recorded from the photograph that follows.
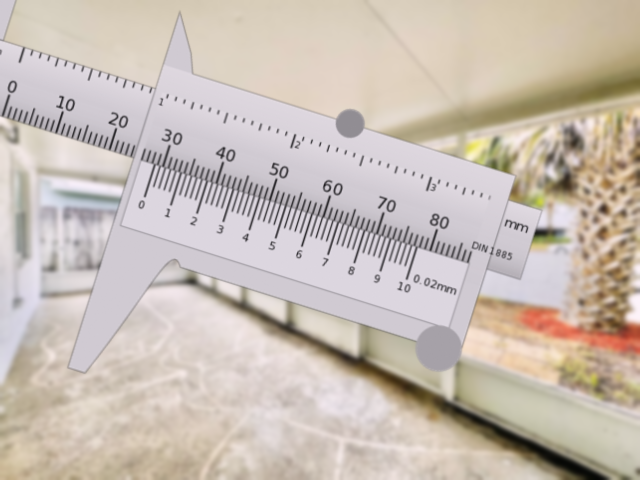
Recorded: 28.5 mm
